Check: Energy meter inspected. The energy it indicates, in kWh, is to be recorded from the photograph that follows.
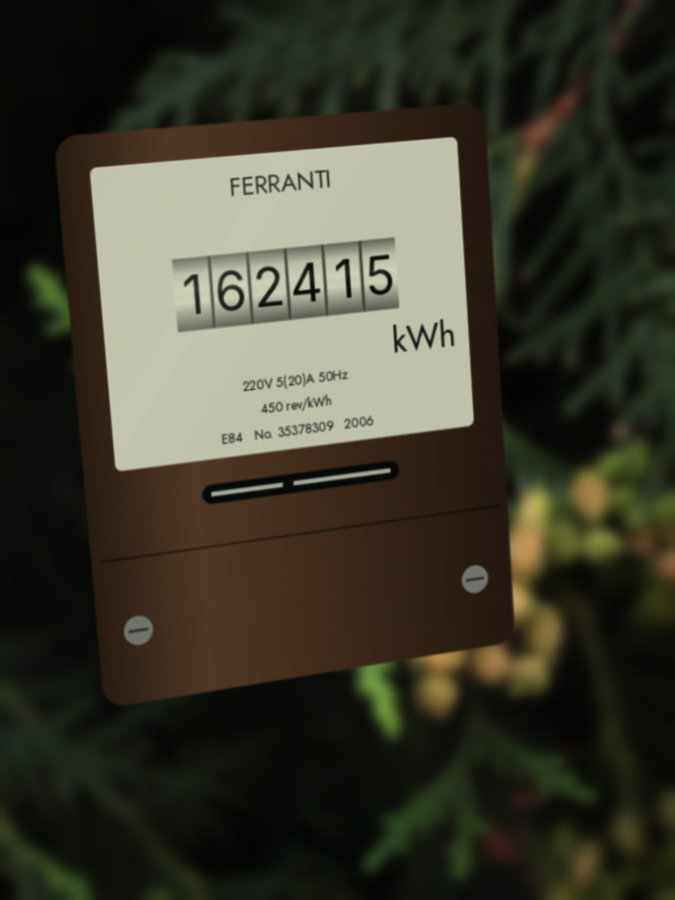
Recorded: 162415 kWh
